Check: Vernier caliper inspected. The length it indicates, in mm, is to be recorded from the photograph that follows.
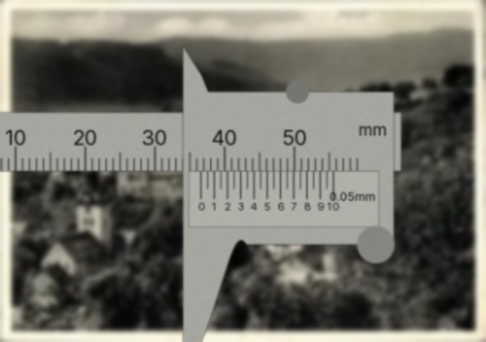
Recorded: 36.6 mm
